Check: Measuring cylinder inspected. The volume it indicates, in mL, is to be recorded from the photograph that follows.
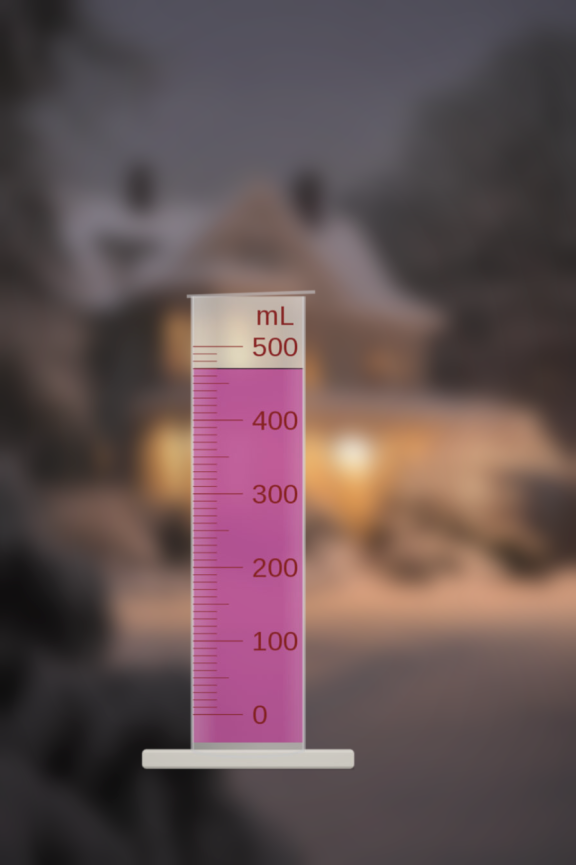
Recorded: 470 mL
